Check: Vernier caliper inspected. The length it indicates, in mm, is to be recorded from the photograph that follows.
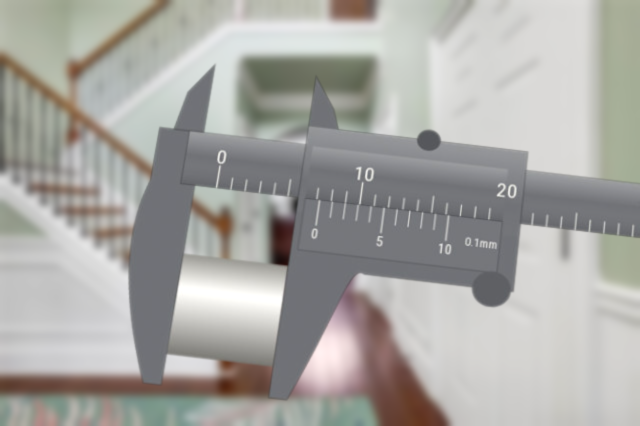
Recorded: 7.2 mm
